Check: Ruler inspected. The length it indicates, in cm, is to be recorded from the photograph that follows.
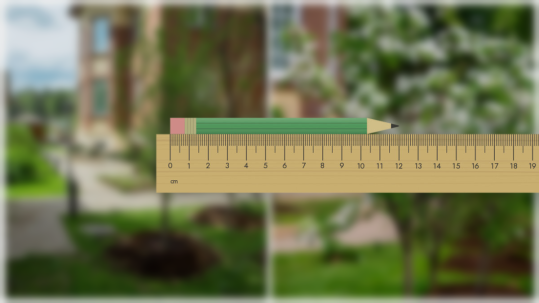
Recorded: 12 cm
